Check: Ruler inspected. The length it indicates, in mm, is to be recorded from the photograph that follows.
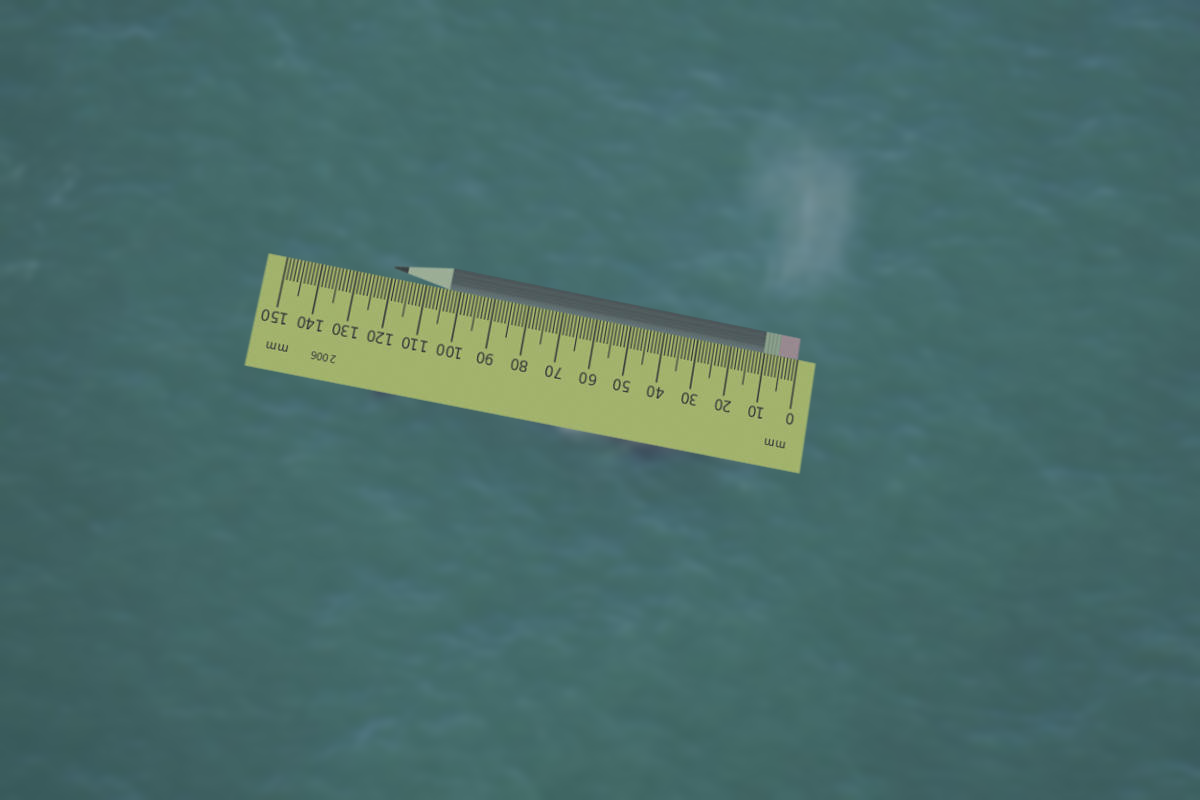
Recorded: 120 mm
